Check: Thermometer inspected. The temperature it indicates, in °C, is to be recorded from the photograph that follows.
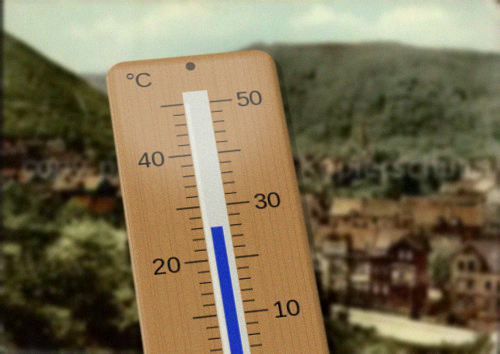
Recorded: 26 °C
